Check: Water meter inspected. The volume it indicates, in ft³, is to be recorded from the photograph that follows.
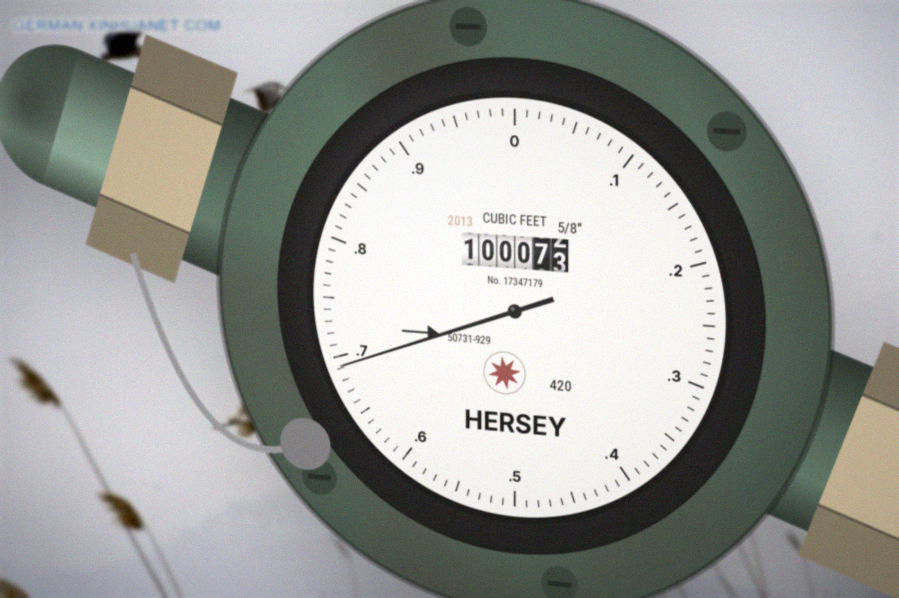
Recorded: 100072.69 ft³
